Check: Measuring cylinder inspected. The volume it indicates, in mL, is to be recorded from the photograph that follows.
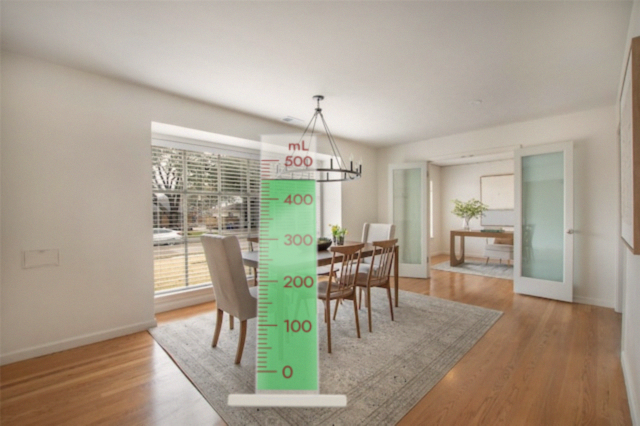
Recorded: 450 mL
